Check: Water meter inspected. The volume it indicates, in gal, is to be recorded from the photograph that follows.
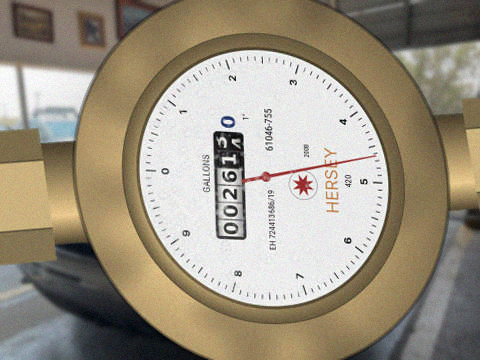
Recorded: 26134.6 gal
